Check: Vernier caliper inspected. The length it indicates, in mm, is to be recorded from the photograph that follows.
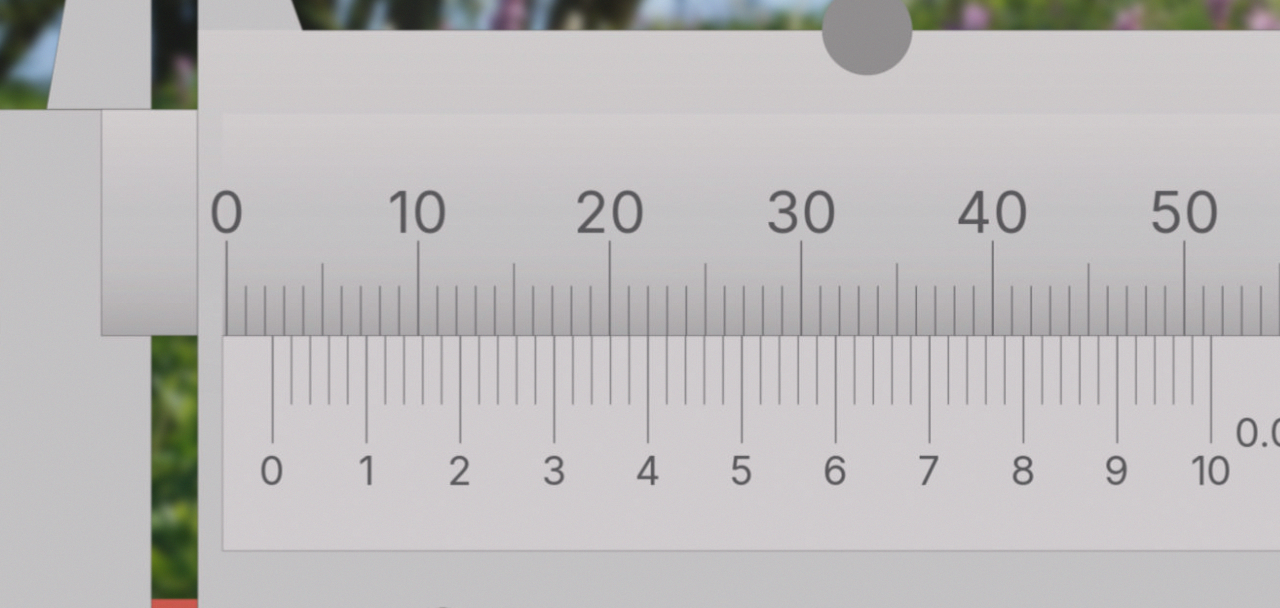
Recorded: 2.4 mm
